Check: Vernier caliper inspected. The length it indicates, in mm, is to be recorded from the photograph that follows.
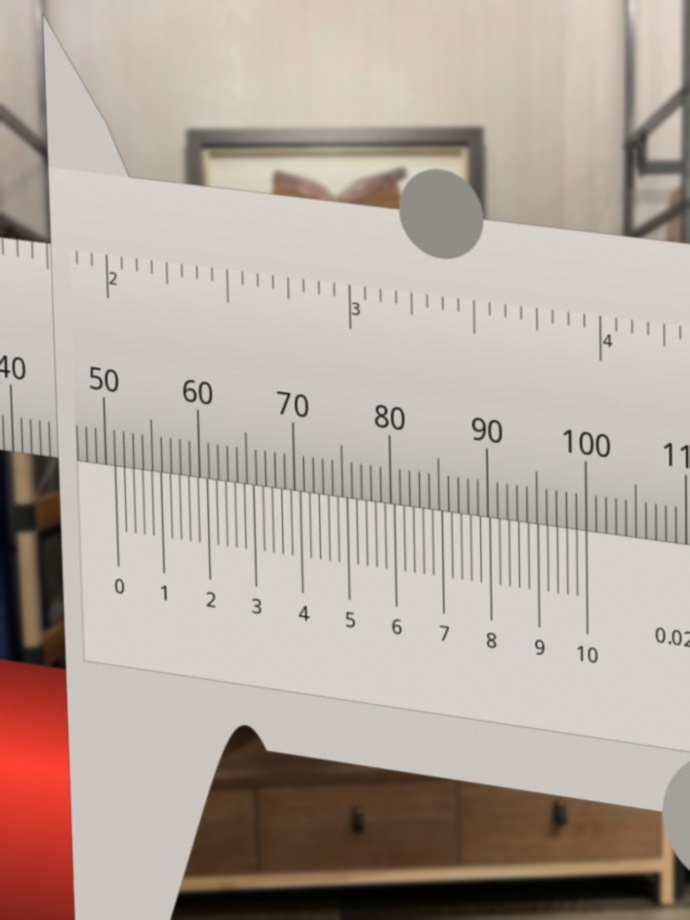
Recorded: 51.0 mm
